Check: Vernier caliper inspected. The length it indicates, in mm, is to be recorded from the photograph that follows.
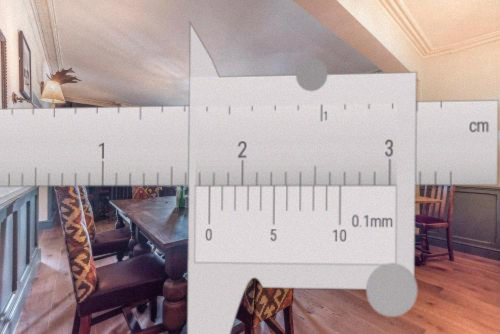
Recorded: 17.7 mm
